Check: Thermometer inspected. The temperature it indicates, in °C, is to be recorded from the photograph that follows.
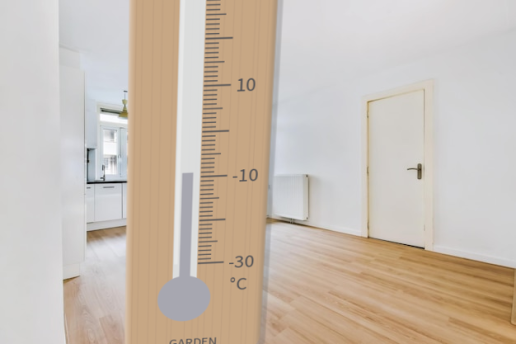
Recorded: -9 °C
